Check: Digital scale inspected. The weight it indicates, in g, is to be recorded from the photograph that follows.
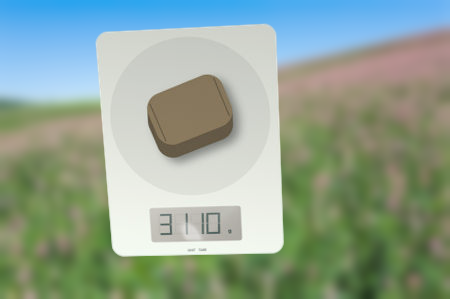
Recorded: 3110 g
